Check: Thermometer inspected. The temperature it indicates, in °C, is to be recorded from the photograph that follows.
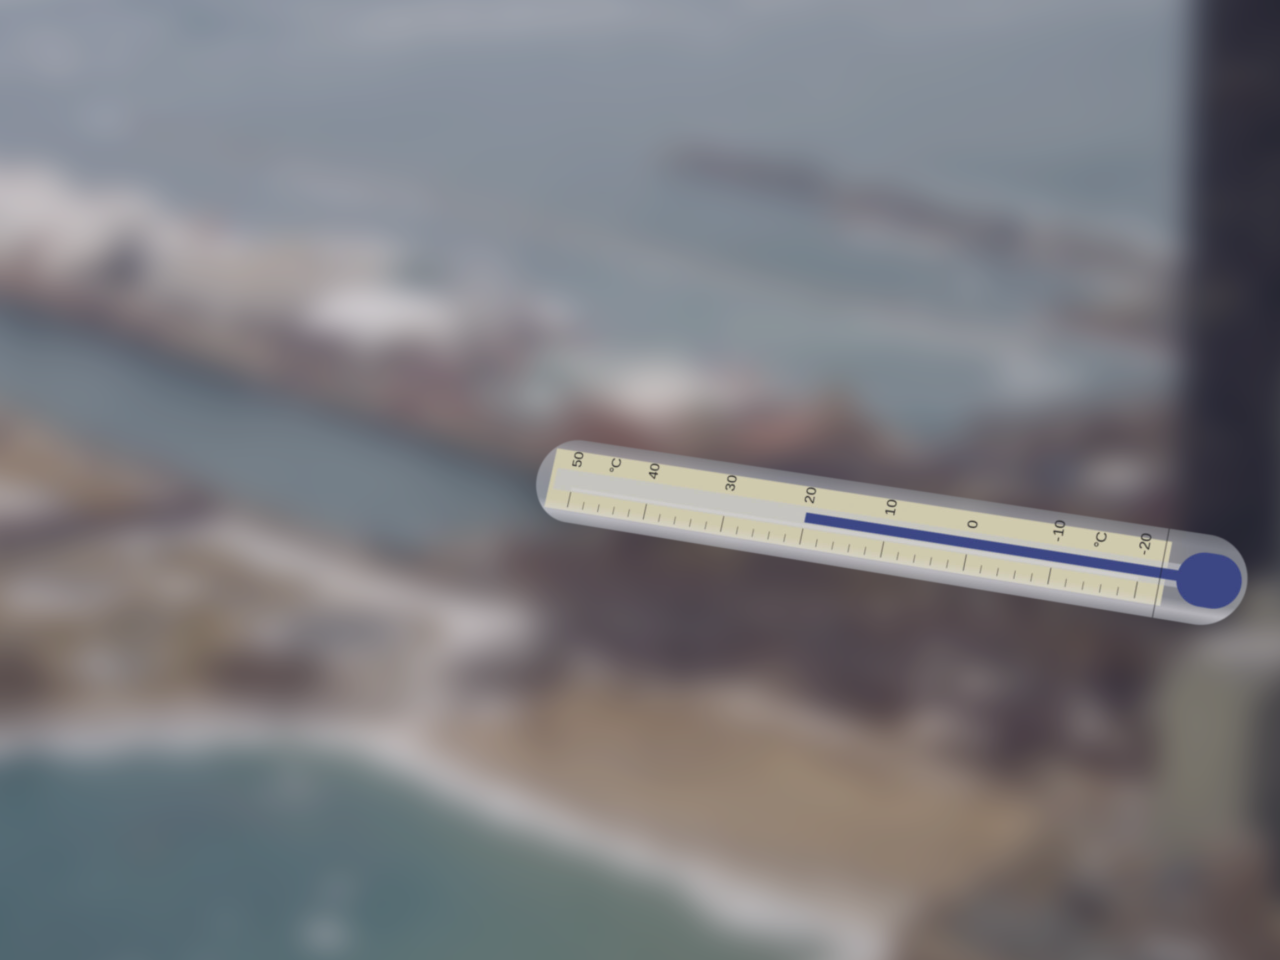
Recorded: 20 °C
